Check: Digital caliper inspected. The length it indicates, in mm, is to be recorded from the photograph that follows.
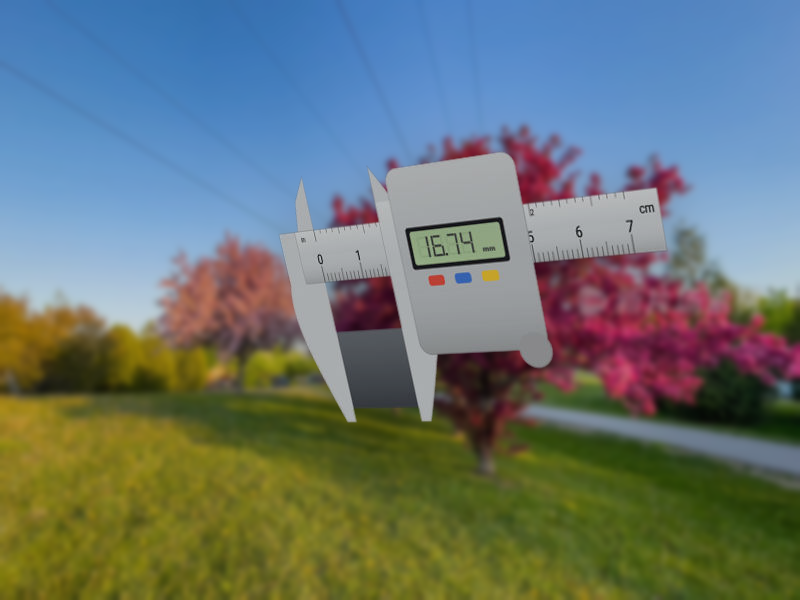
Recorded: 16.74 mm
